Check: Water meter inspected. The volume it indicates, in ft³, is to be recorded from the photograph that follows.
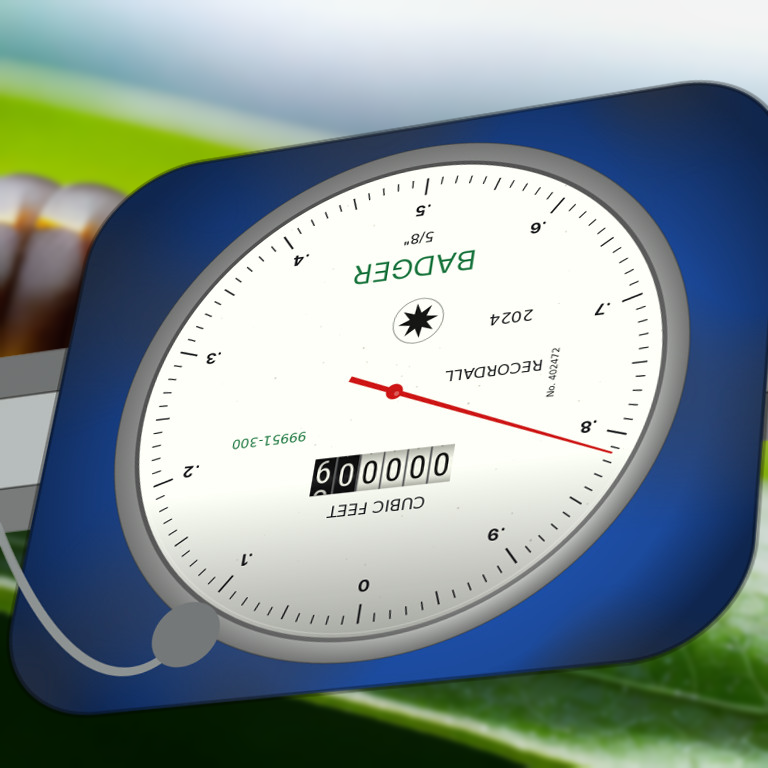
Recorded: 8.81 ft³
